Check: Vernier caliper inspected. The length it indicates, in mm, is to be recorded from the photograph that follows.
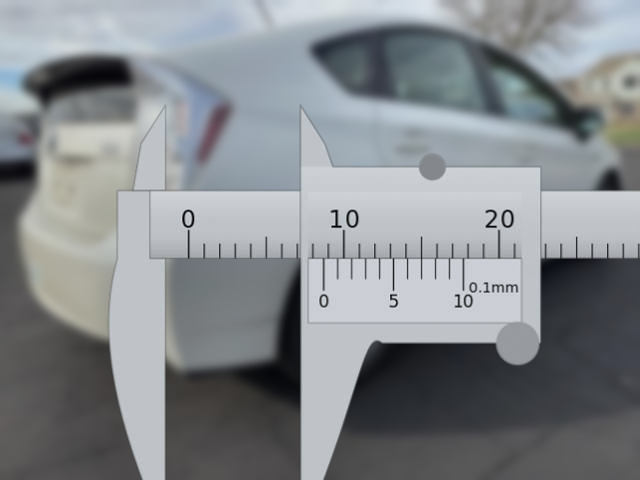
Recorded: 8.7 mm
